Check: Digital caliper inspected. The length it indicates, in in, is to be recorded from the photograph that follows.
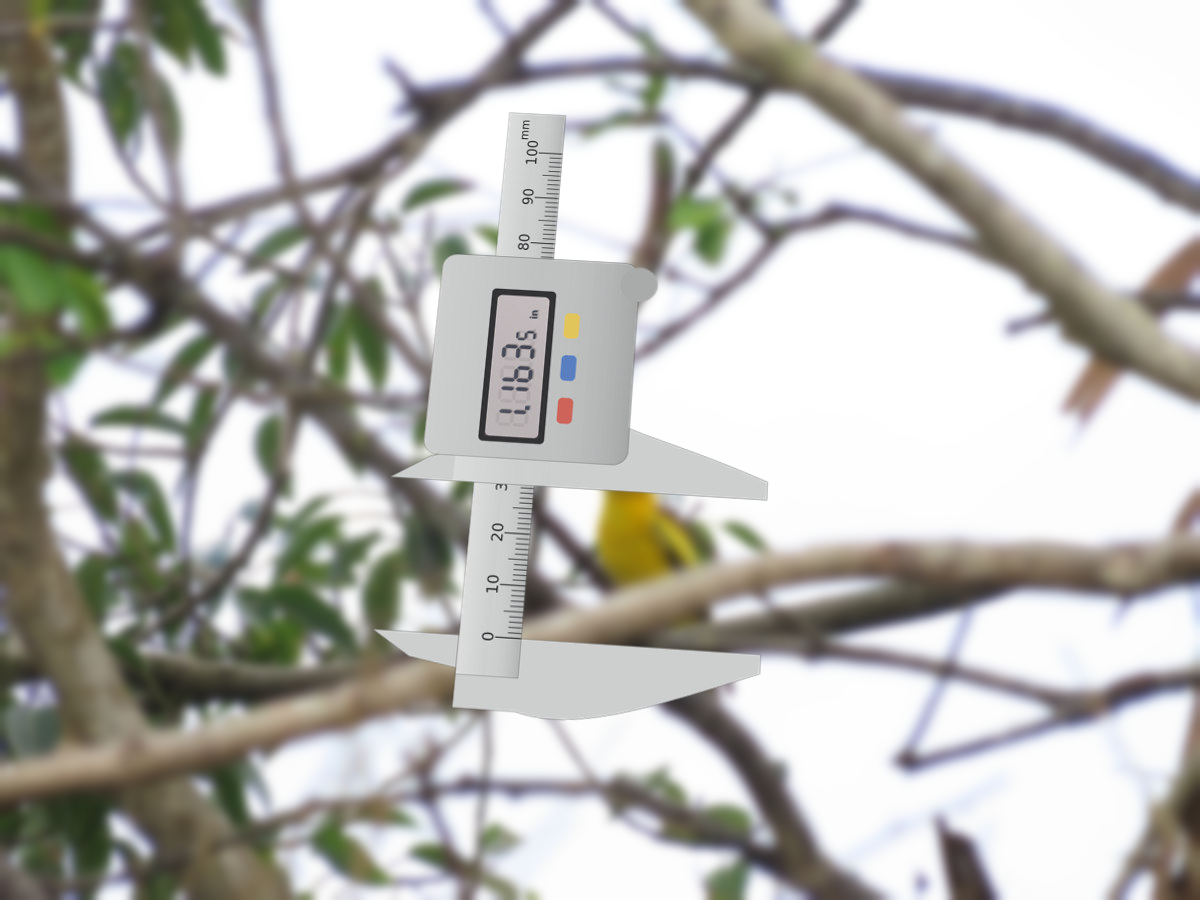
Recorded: 1.1635 in
